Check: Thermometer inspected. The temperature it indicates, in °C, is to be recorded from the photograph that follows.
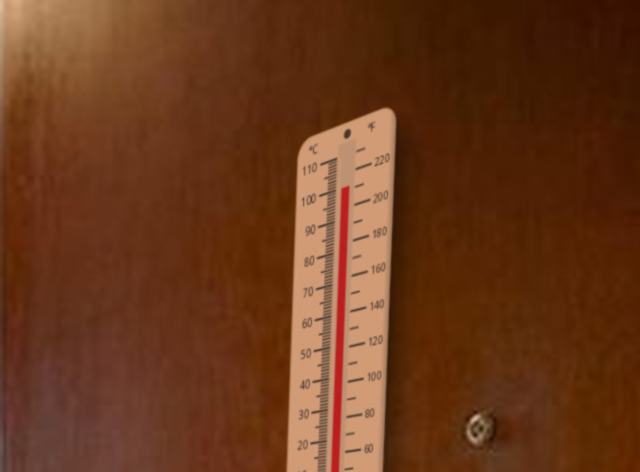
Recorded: 100 °C
